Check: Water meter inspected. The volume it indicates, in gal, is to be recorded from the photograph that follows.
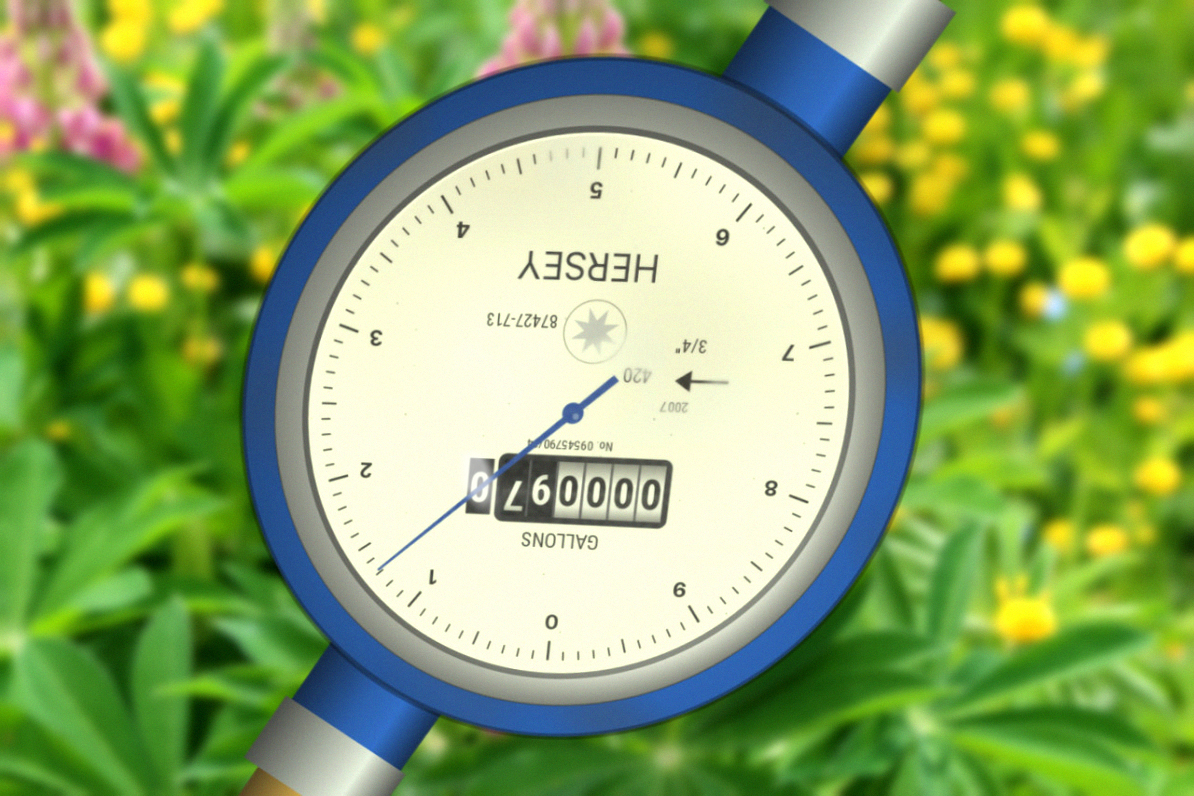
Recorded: 971.3 gal
